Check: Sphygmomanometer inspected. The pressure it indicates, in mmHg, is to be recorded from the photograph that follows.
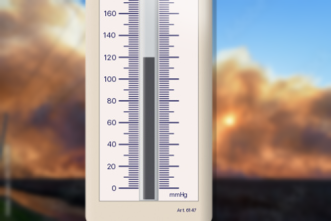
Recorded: 120 mmHg
